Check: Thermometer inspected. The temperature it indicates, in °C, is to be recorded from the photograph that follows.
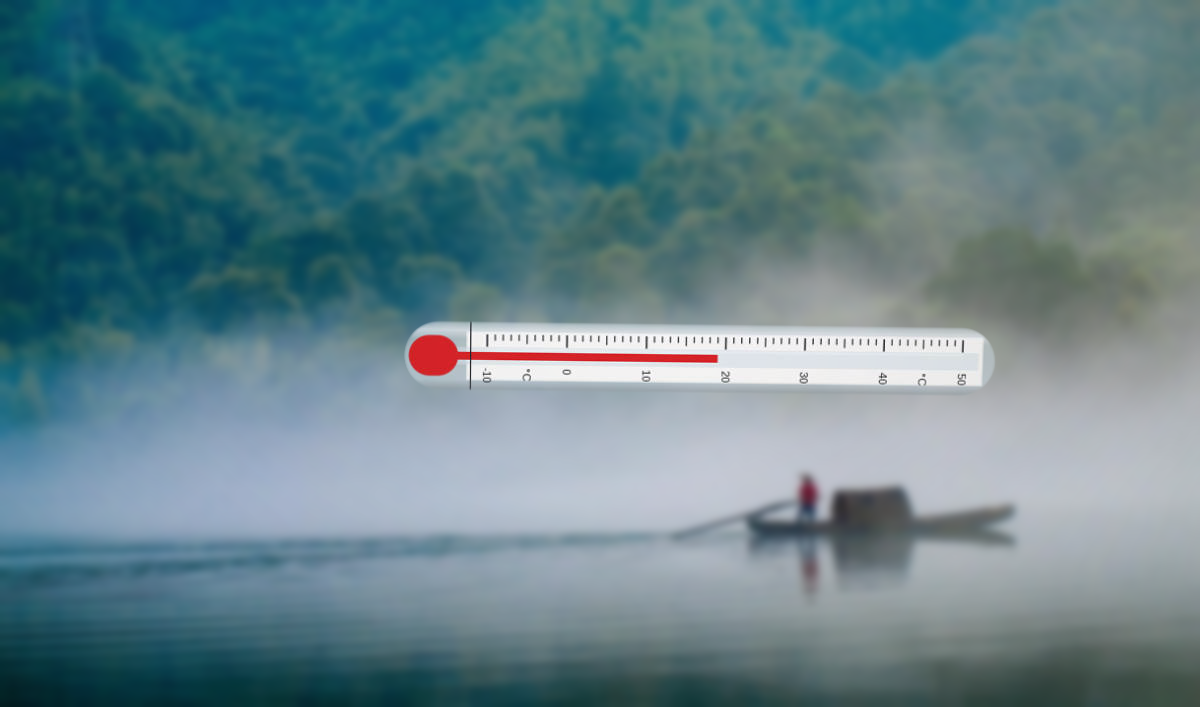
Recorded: 19 °C
